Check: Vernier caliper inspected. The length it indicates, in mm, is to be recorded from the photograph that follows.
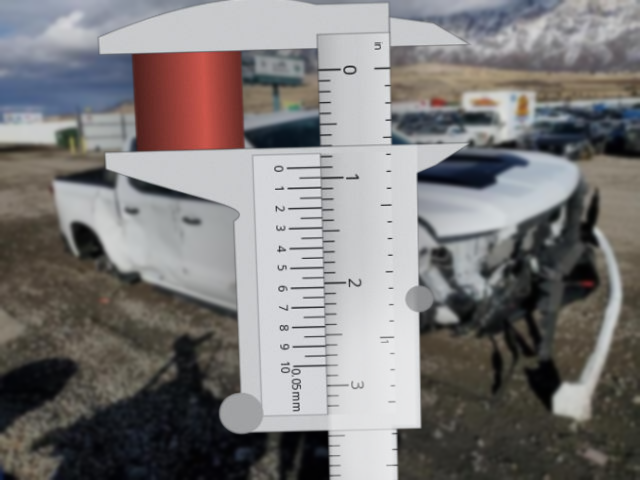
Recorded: 9.0 mm
